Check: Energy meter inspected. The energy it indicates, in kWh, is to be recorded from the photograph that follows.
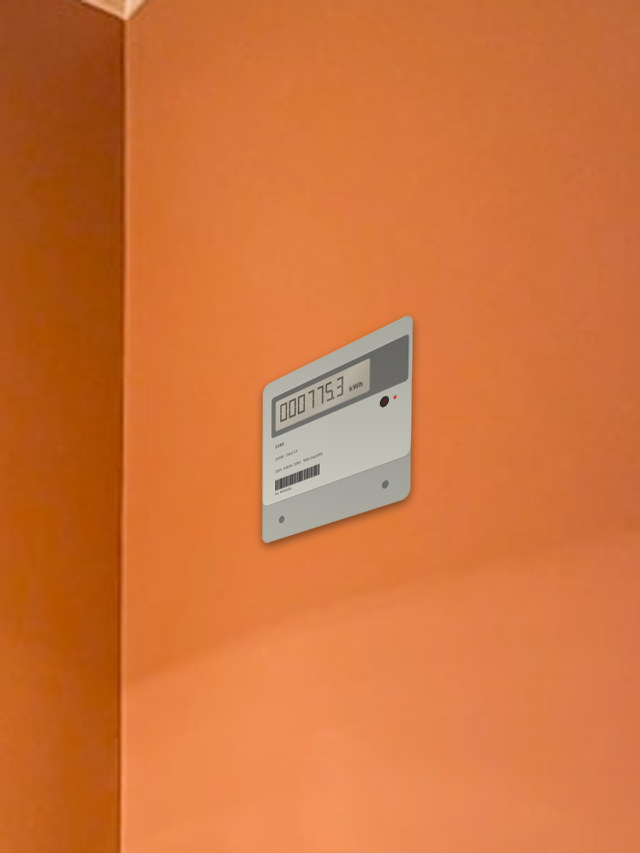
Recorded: 775.3 kWh
